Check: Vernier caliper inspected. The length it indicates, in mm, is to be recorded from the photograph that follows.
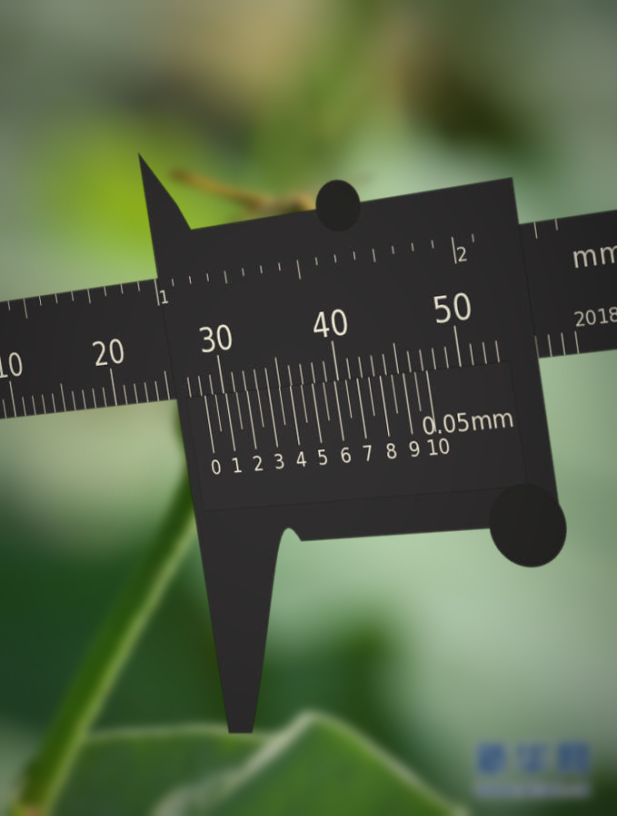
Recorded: 28.3 mm
